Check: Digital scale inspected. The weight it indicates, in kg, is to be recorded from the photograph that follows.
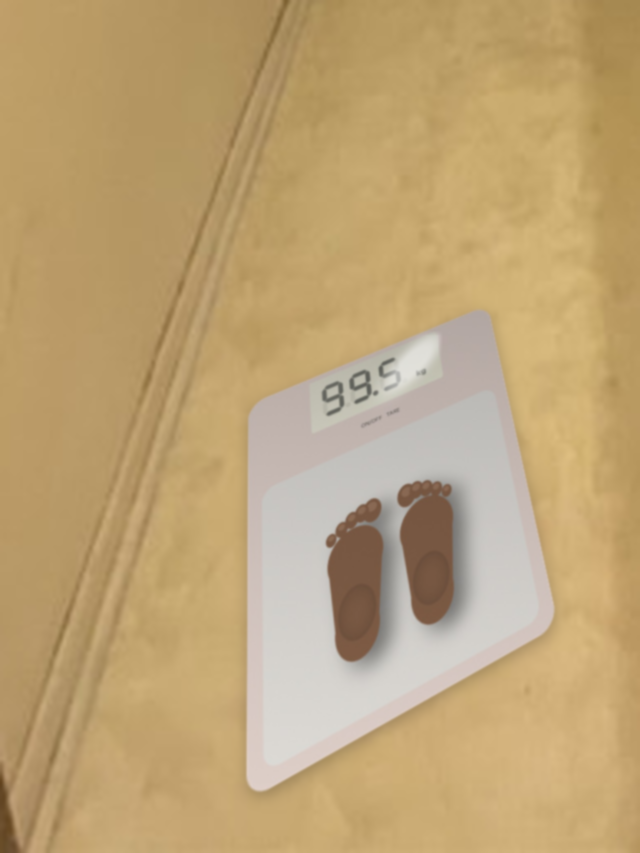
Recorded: 99.5 kg
